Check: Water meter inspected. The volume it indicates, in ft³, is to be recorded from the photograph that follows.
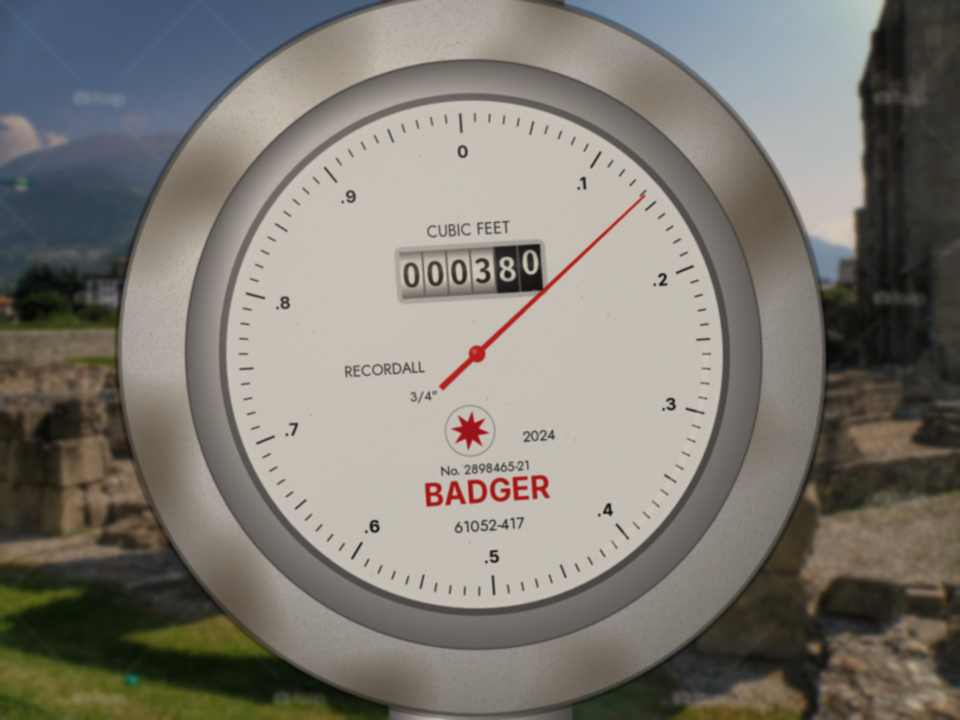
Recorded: 380.14 ft³
